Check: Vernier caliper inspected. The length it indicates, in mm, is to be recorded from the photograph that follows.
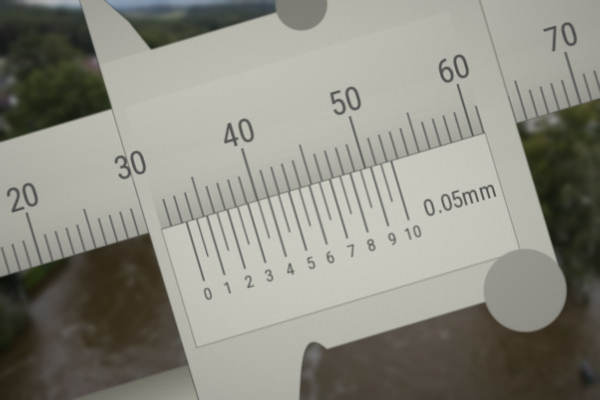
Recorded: 33.4 mm
